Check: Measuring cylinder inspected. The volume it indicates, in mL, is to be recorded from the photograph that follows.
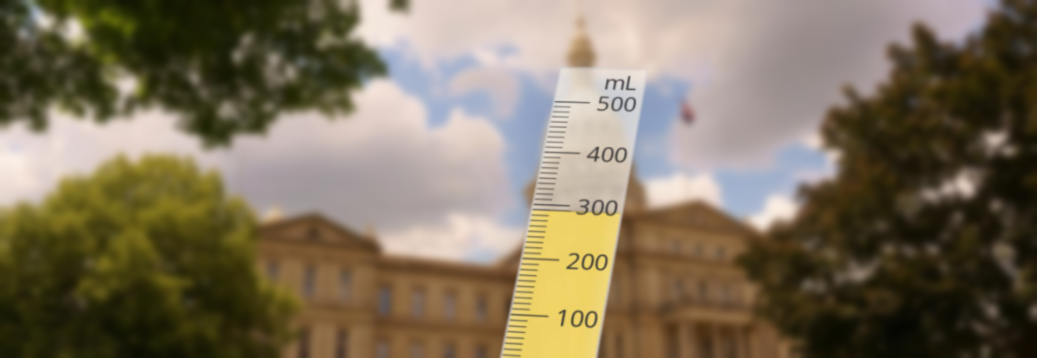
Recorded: 290 mL
